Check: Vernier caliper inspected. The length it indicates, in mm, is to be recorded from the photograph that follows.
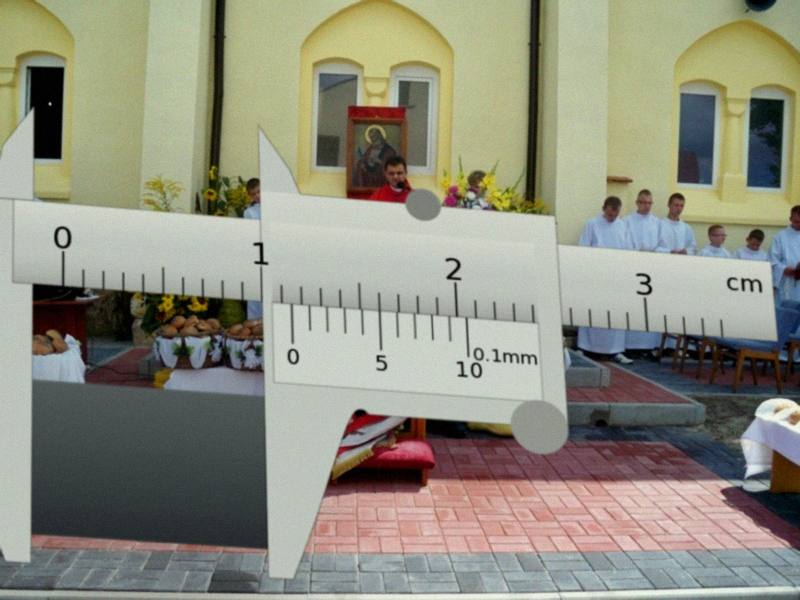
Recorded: 11.5 mm
